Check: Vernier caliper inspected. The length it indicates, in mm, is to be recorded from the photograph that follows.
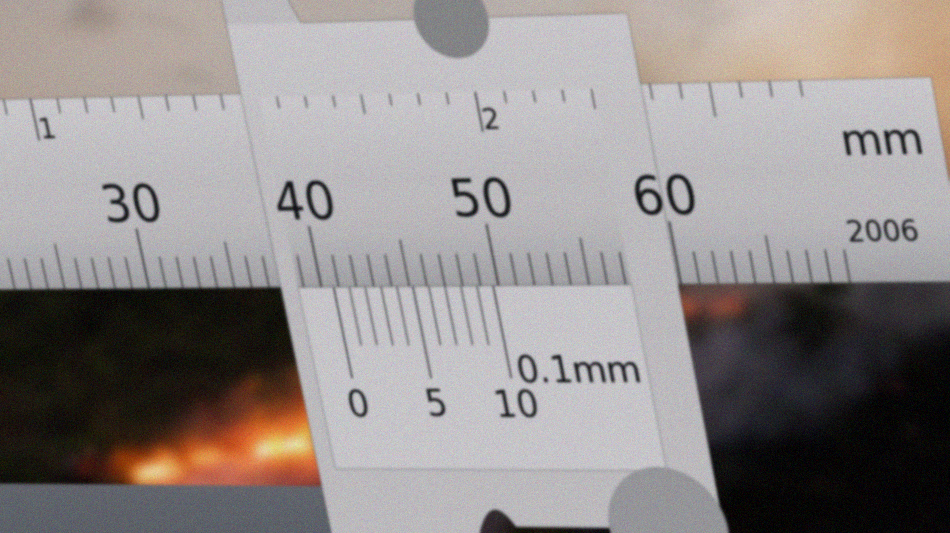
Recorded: 40.7 mm
